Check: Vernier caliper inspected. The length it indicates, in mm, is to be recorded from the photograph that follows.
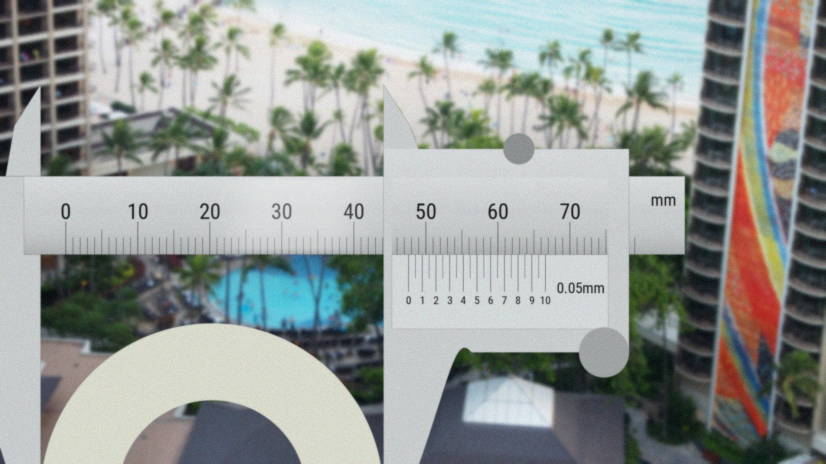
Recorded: 47.6 mm
